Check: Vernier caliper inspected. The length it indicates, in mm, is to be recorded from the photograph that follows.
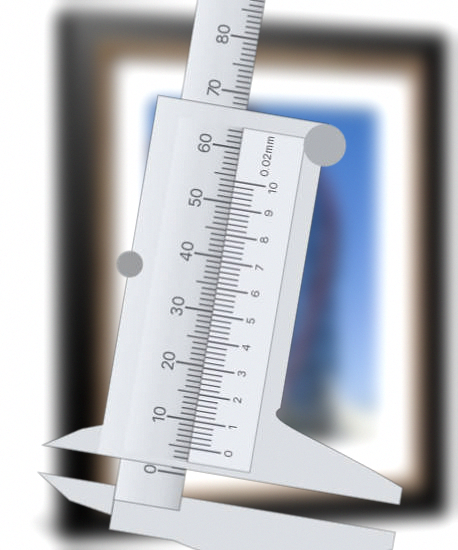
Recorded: 5.0 mm
